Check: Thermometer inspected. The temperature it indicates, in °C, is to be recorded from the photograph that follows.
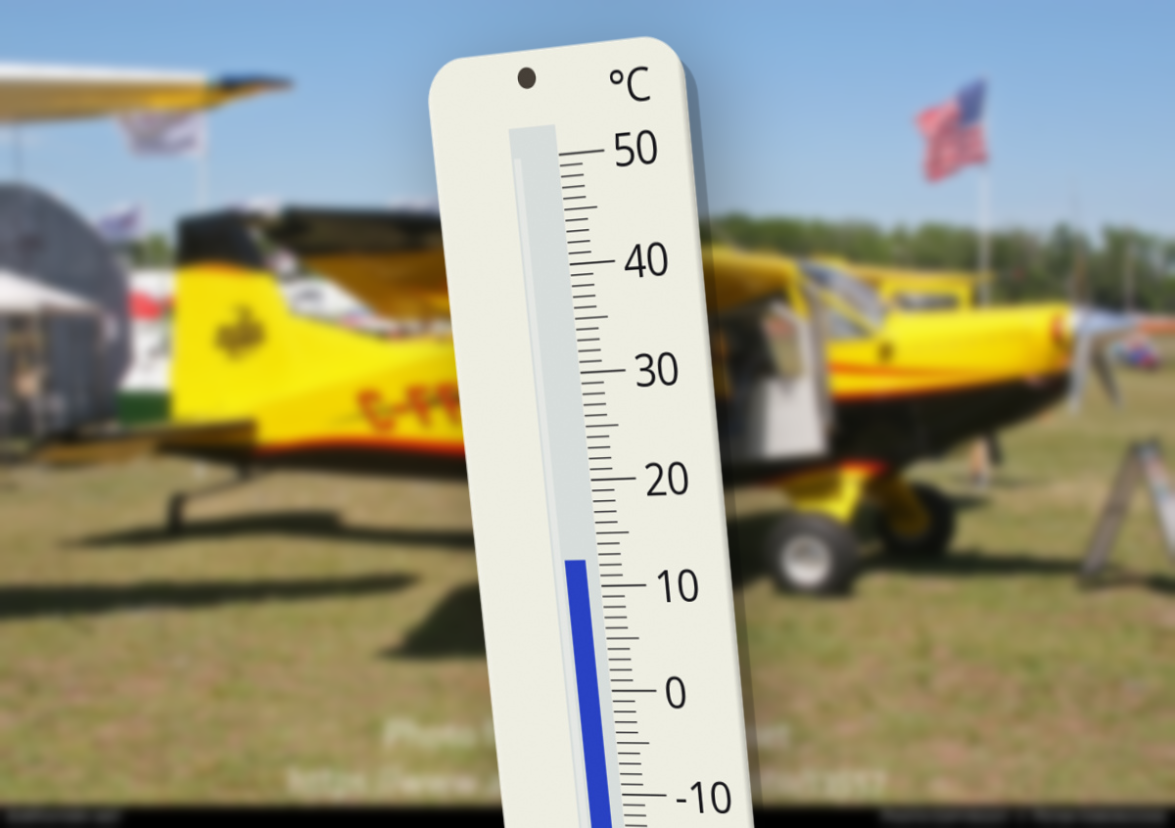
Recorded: 12.5 °C
